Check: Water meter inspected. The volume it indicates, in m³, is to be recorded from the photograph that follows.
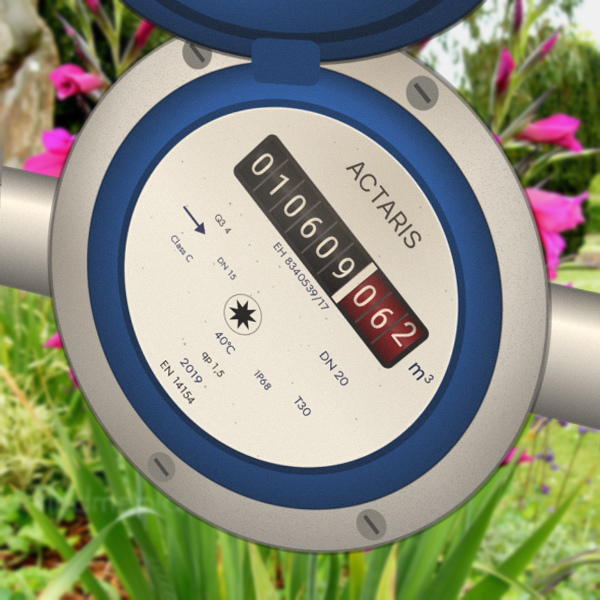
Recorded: 10609.062 m³
